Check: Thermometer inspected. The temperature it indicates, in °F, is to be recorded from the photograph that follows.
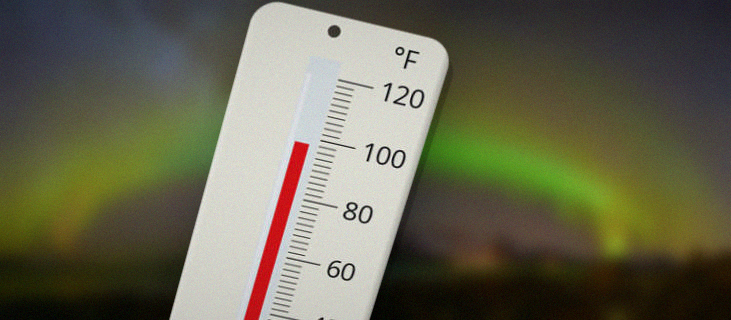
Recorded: 98 °F
